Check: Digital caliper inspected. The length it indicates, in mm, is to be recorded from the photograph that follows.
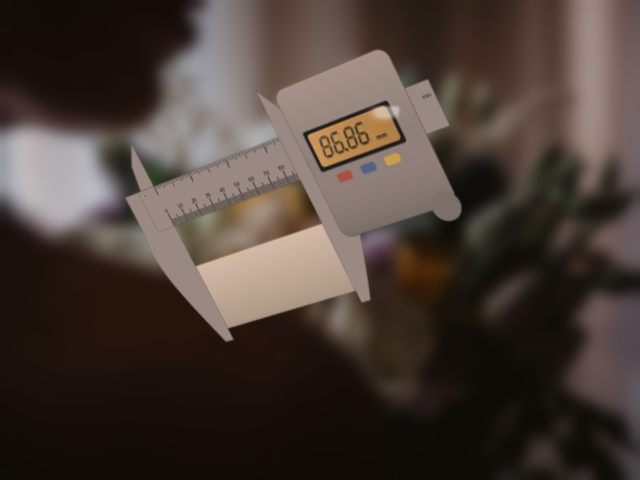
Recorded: 86.86 mm
